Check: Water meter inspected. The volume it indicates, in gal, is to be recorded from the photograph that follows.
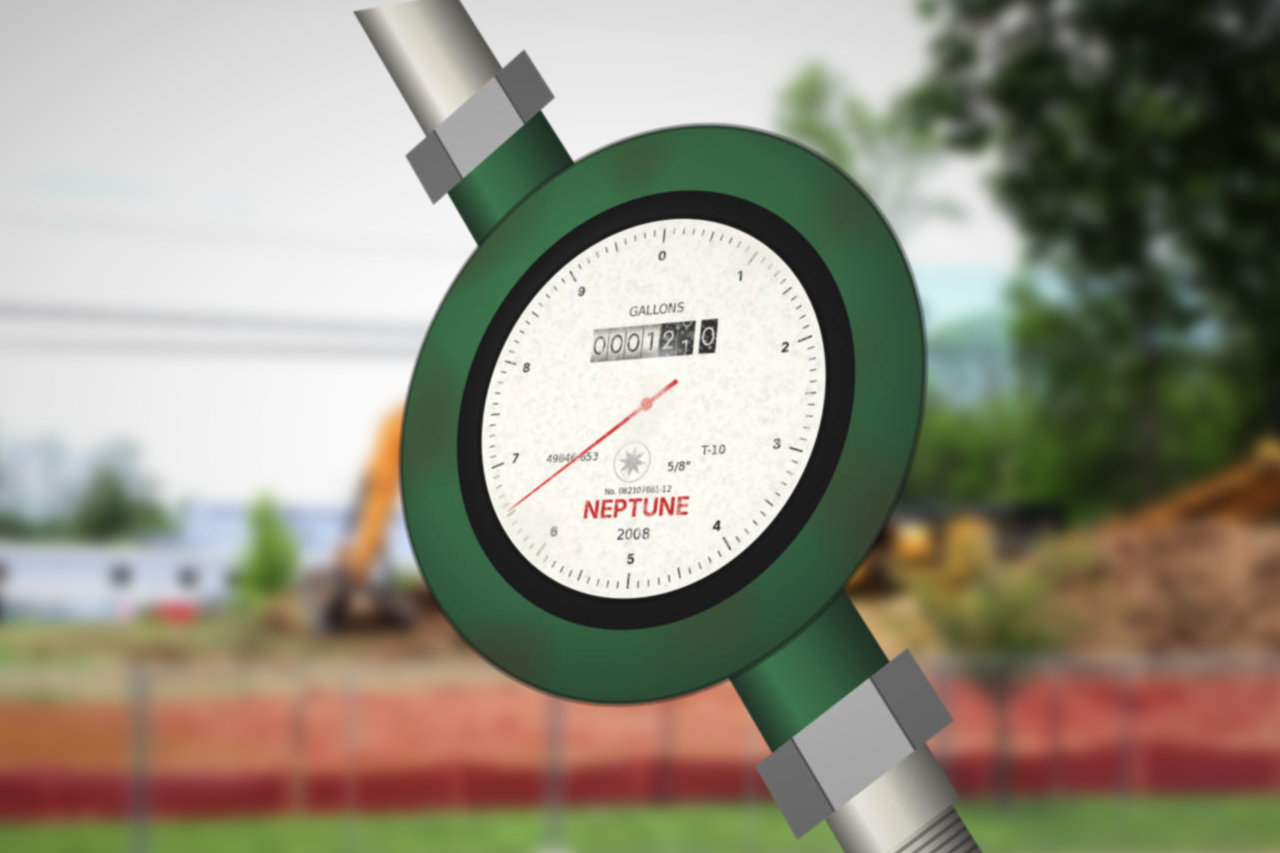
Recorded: 1206.5 gal
